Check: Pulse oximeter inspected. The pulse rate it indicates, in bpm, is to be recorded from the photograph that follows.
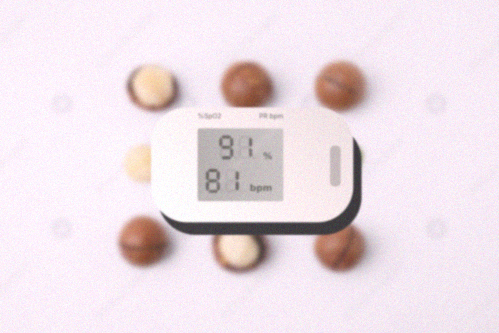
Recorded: 81 bpm
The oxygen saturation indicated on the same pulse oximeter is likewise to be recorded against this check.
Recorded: 91 %
